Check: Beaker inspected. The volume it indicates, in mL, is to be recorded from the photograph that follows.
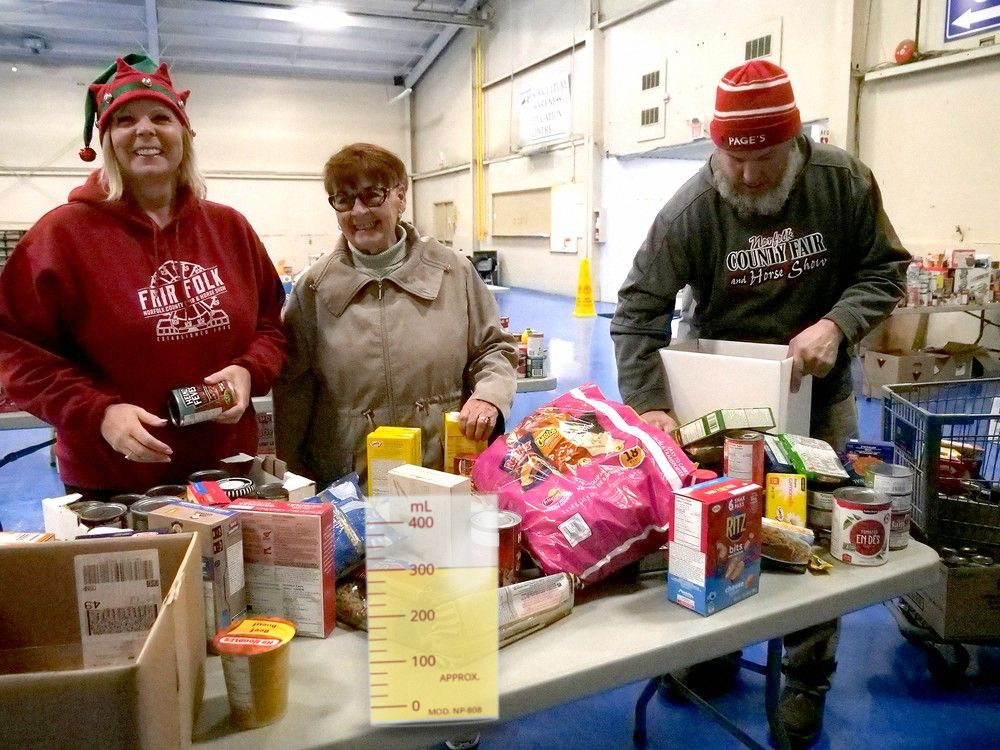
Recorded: 300 mL
